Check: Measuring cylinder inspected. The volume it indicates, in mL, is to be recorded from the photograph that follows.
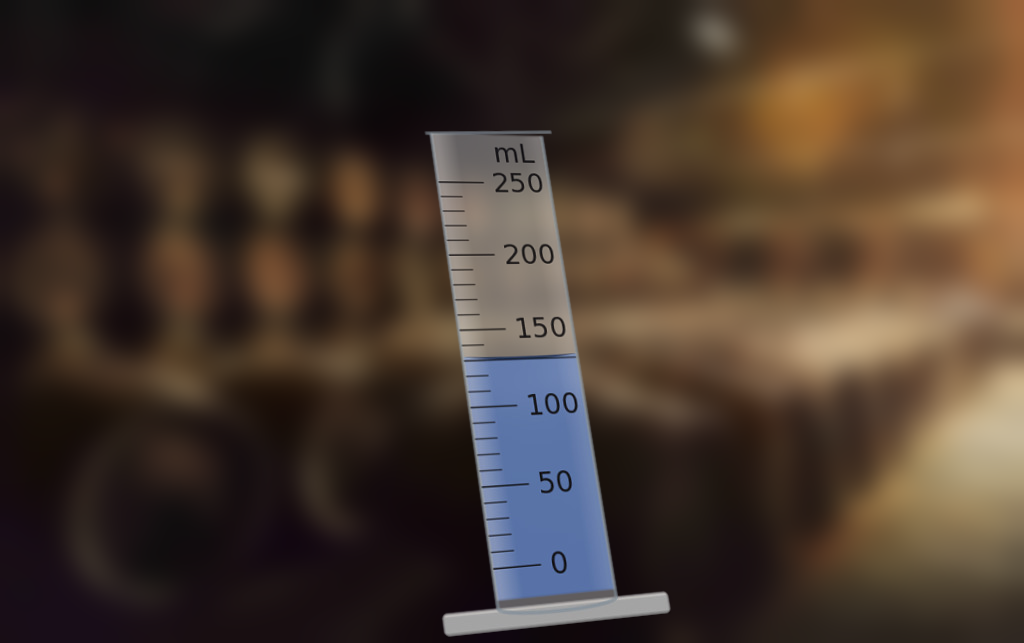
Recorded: 130 mL
